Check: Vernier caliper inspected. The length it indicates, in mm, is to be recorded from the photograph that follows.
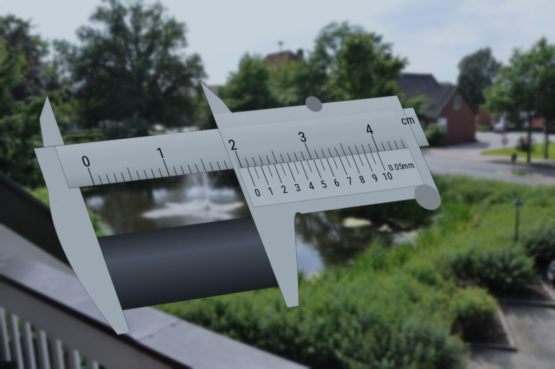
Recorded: 20.8 mm
